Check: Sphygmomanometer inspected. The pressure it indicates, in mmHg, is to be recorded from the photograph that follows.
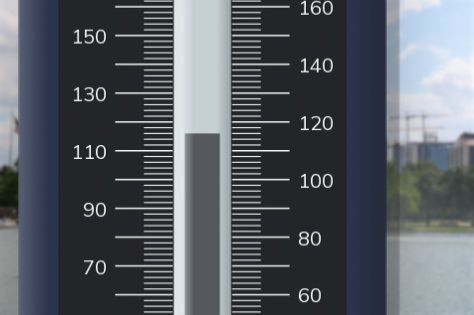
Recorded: 116 mmHg
